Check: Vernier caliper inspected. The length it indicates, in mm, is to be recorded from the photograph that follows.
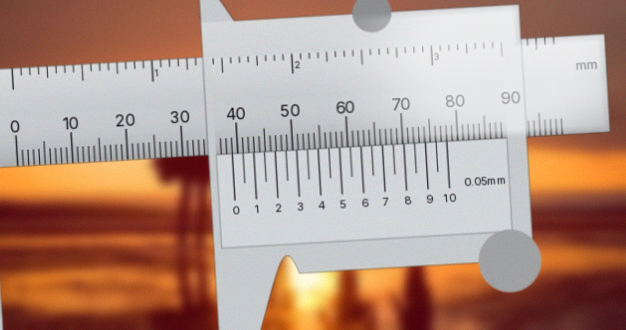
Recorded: 39.0 mm
